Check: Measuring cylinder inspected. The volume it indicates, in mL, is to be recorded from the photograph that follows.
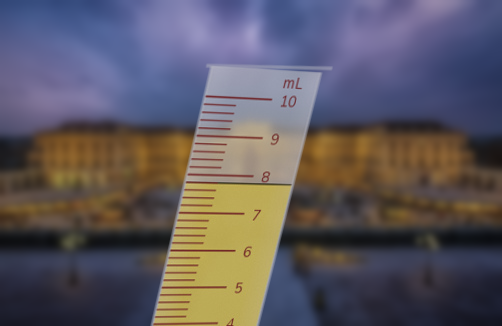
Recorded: 7.8 mL
